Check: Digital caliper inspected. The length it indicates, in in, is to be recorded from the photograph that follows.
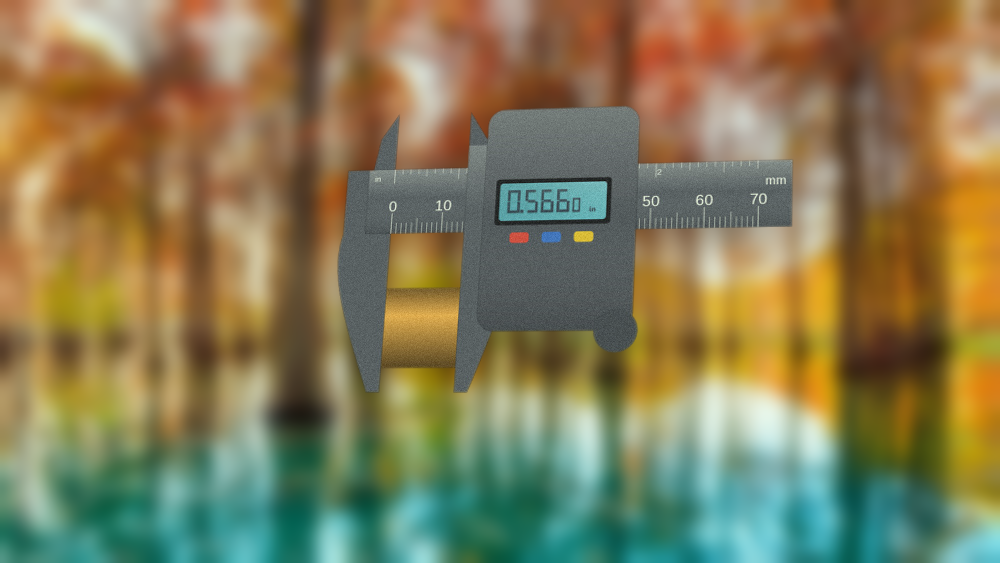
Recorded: 0.5660 in
